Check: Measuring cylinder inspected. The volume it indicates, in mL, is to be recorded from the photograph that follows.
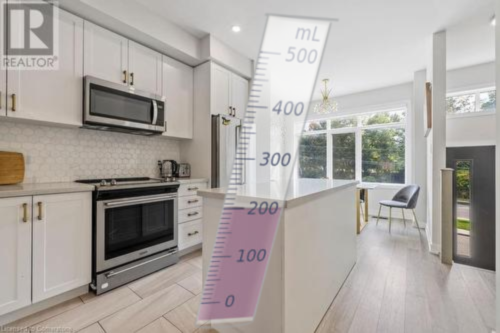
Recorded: 200 mL
